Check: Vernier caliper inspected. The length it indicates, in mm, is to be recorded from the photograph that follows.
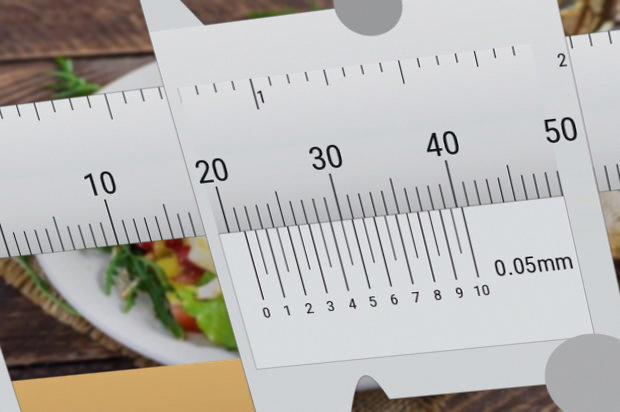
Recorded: 21.4 mm
